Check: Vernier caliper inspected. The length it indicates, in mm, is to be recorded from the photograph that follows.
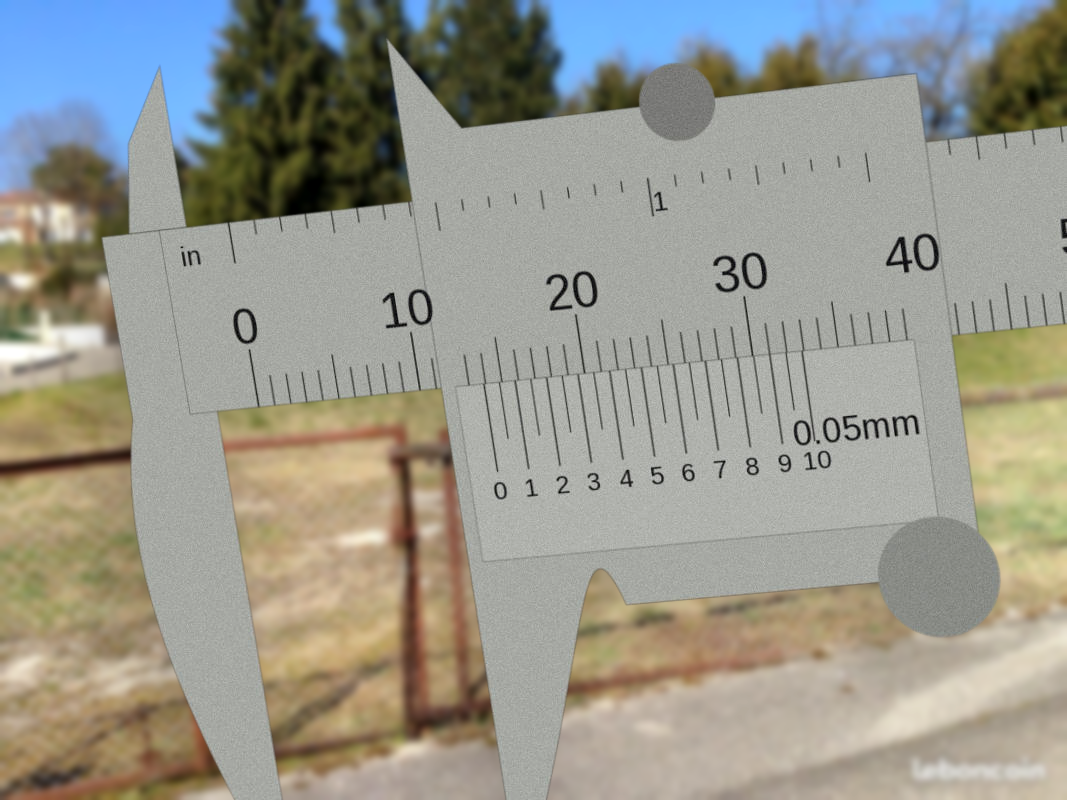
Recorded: 13.9 mm
